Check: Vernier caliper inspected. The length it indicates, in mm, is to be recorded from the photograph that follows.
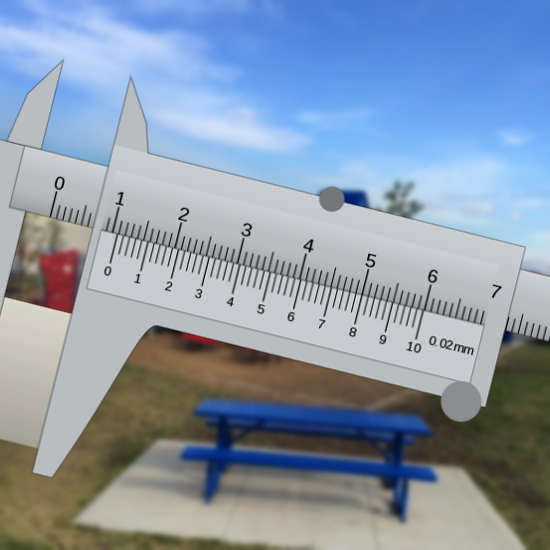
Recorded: 10.8 mm
